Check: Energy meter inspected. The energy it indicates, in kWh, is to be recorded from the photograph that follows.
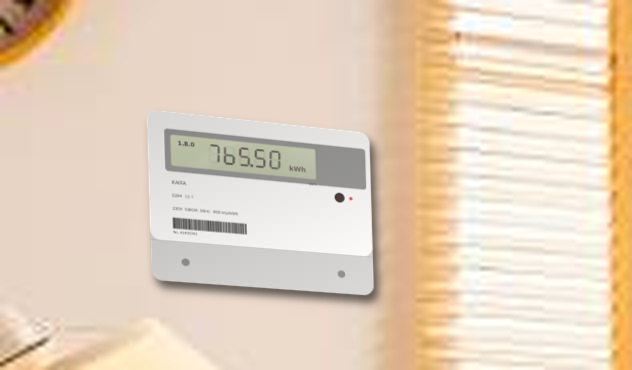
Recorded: 765.50 kWh
